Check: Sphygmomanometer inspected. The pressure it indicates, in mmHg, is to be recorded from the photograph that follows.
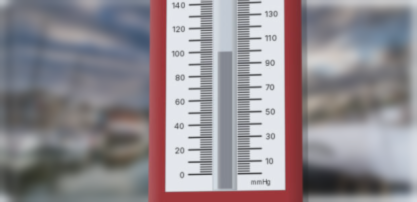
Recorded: 100 mmHg
